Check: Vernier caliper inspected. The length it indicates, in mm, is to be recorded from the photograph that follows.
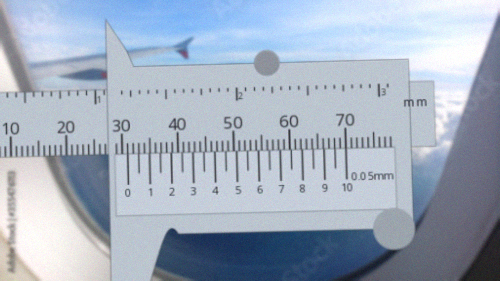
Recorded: 31.0 mm
